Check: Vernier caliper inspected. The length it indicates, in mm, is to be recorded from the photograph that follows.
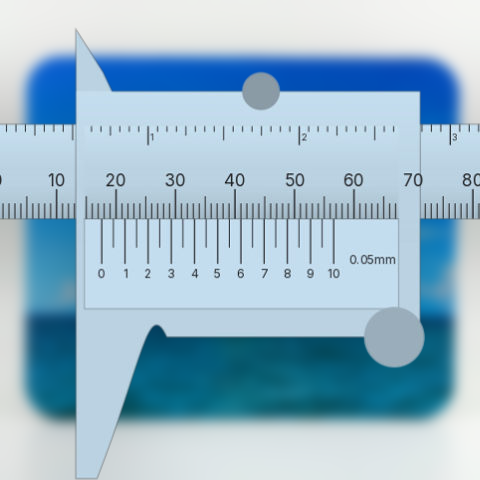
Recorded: 17.6 mm
